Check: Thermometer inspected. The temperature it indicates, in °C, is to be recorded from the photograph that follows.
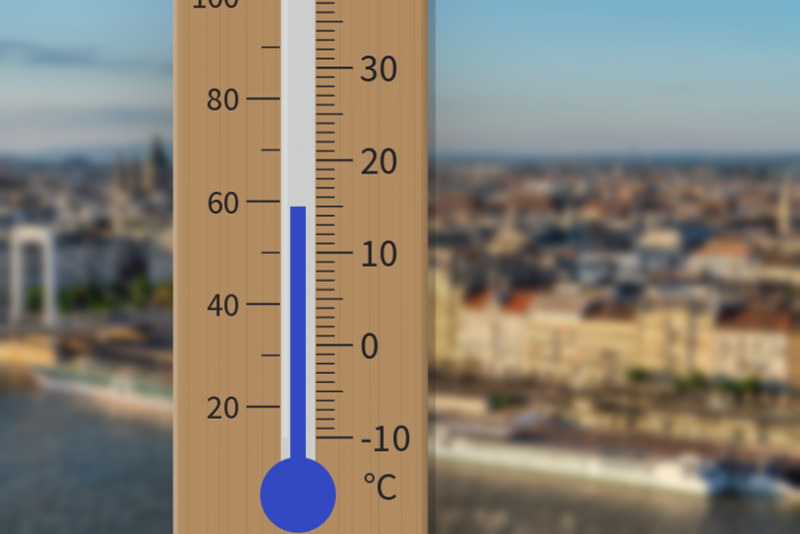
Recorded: 15 °C
